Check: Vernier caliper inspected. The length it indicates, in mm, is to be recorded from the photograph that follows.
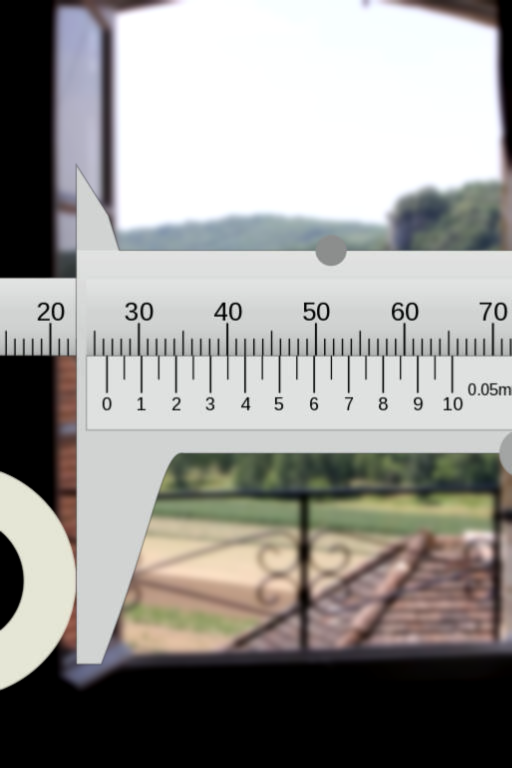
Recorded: 26.4 mm
